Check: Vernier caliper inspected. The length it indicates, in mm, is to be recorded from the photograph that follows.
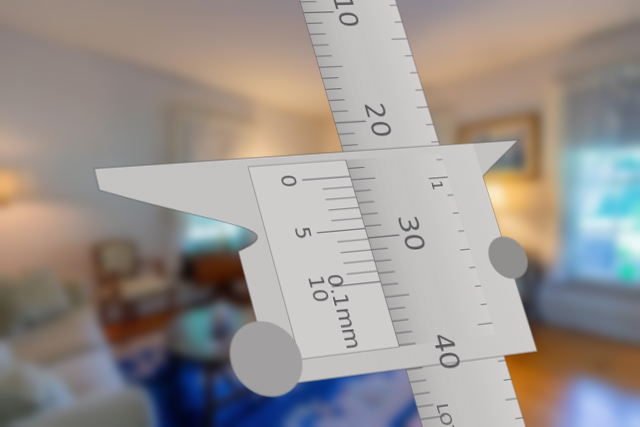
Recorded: 24.7 mm
